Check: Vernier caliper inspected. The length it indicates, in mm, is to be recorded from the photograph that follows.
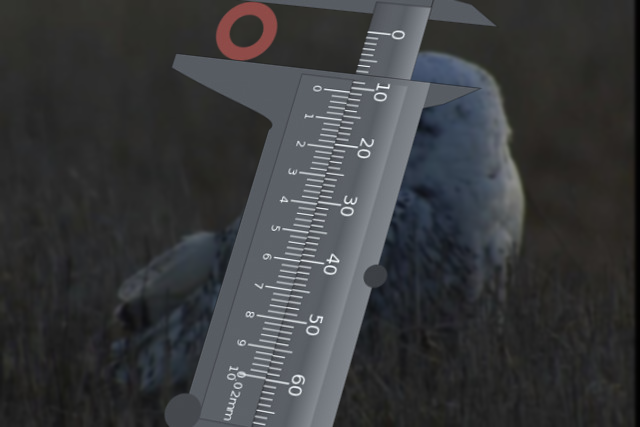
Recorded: 10.8 mm
